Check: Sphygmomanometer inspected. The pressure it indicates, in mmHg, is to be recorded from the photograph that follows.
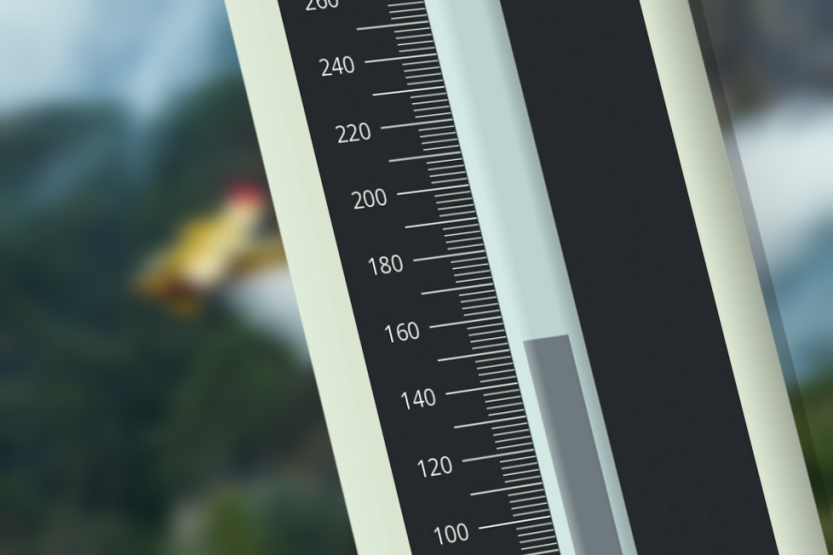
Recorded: 152 mmHg
